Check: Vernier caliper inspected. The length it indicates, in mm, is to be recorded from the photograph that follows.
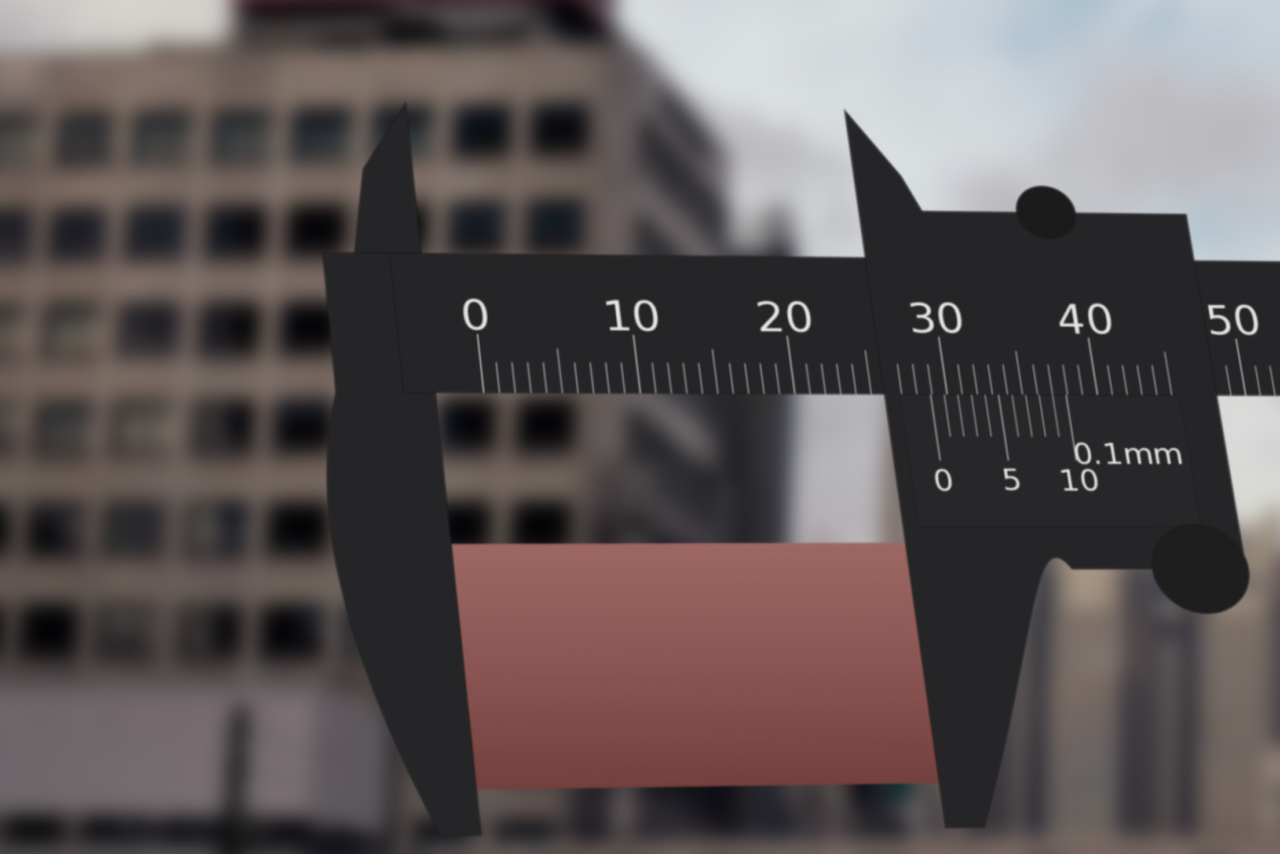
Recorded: 28.9 mm
